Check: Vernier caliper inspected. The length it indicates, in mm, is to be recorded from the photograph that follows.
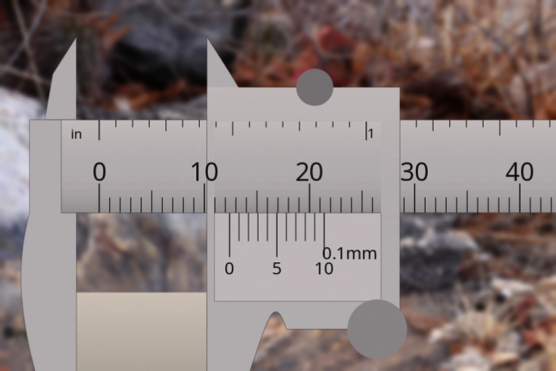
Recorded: 12.4 mm
